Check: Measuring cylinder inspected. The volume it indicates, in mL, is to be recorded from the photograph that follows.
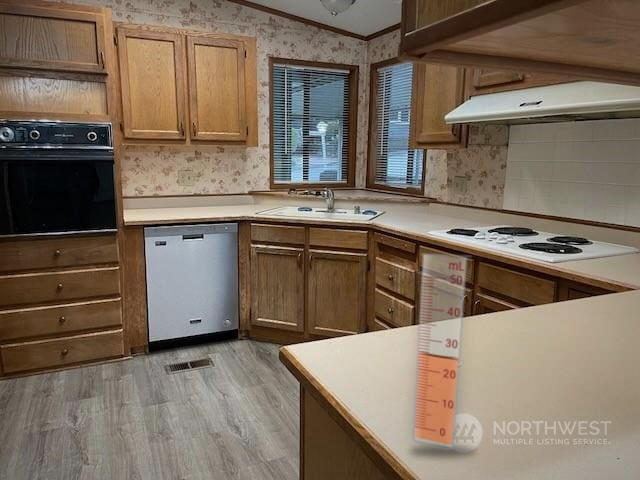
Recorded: 25 mL
